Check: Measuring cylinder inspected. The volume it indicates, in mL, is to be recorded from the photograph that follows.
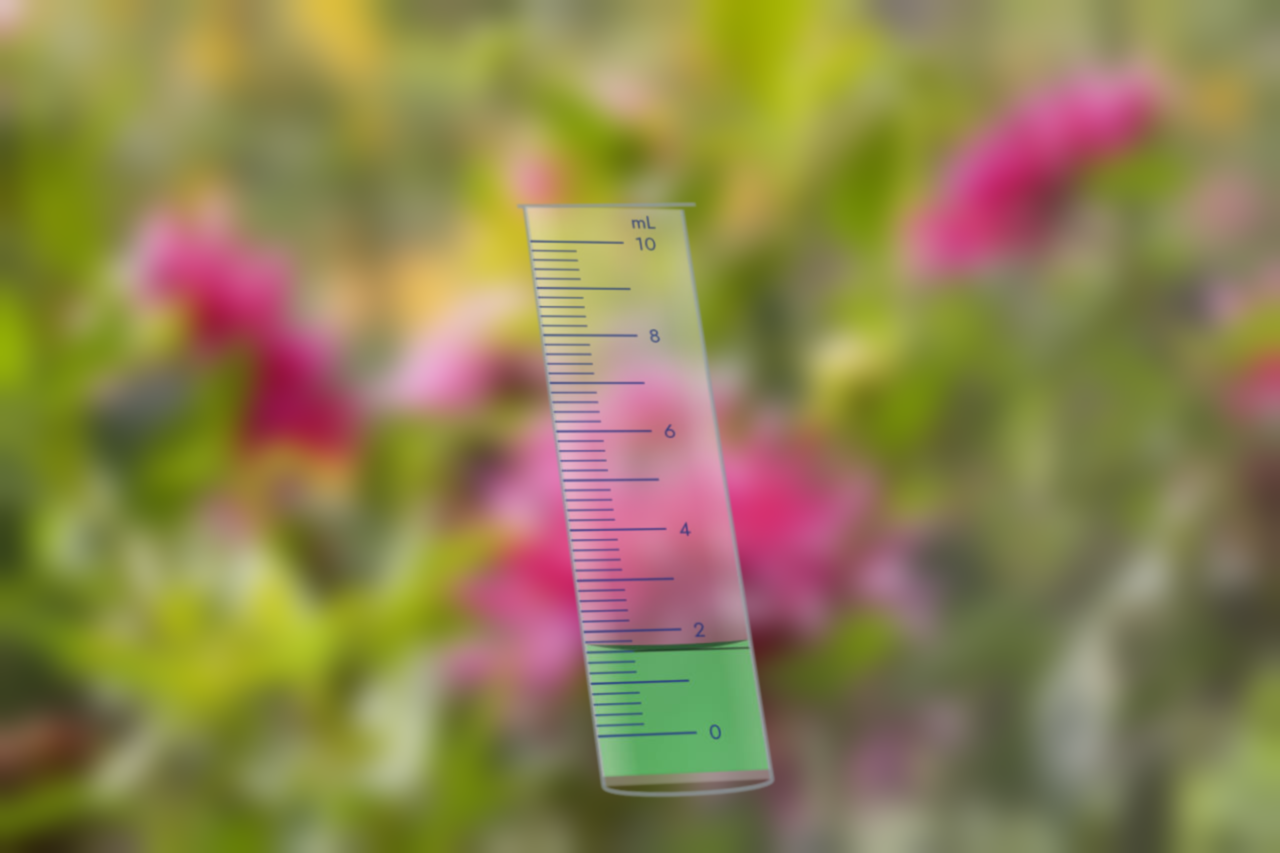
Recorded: 1.6 mL
